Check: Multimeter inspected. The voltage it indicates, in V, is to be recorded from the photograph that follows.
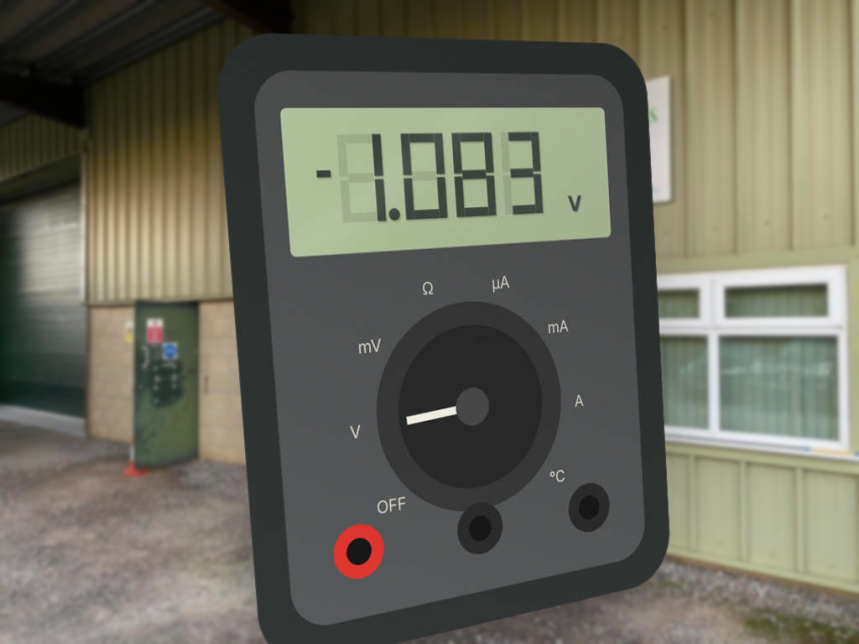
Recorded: -1.083 V
